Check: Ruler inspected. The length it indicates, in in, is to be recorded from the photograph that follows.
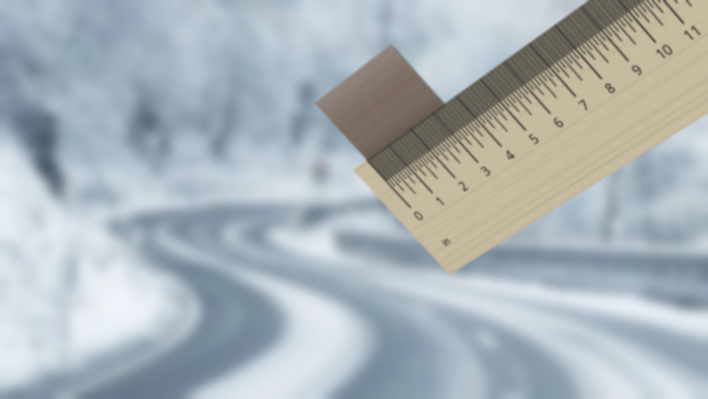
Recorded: 3.5 in
